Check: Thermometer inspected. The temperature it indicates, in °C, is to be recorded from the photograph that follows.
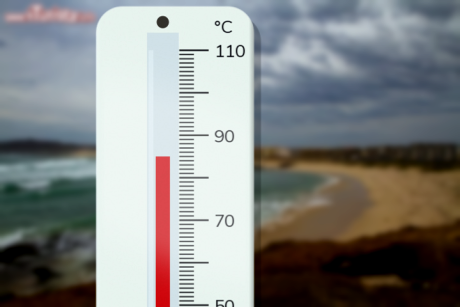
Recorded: 85 °C
